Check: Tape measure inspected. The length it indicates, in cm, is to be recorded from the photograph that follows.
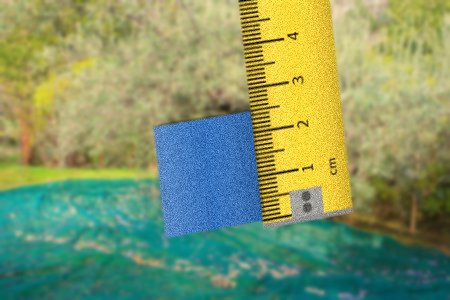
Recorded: 2.5 cm
